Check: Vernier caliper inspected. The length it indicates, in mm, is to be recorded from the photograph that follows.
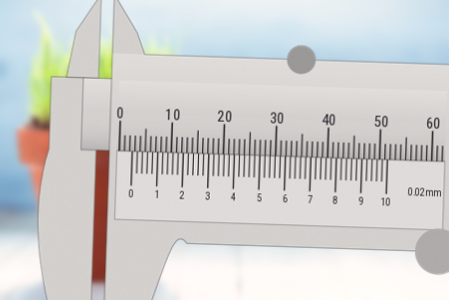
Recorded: 2.5 mm
